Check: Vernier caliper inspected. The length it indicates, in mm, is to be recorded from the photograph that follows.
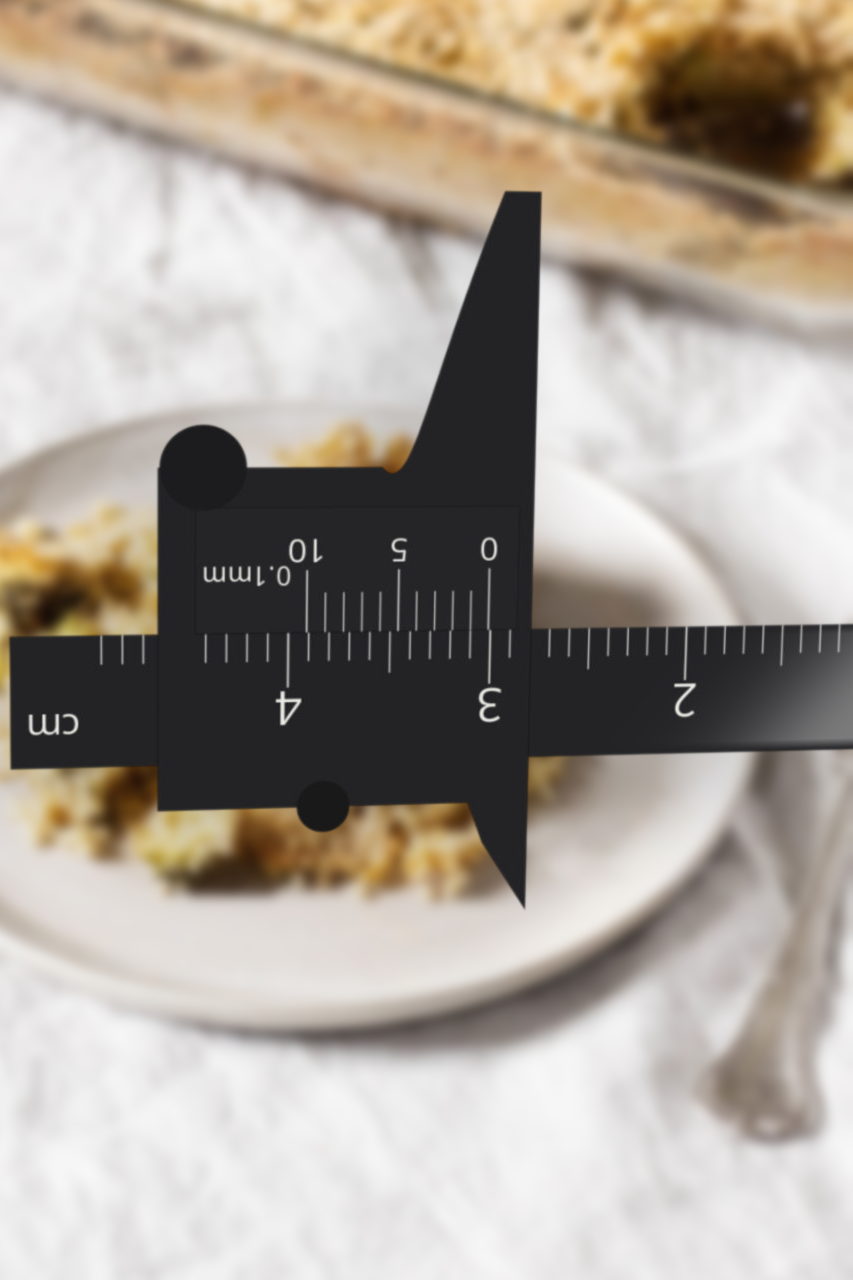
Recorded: 30.1 mm
